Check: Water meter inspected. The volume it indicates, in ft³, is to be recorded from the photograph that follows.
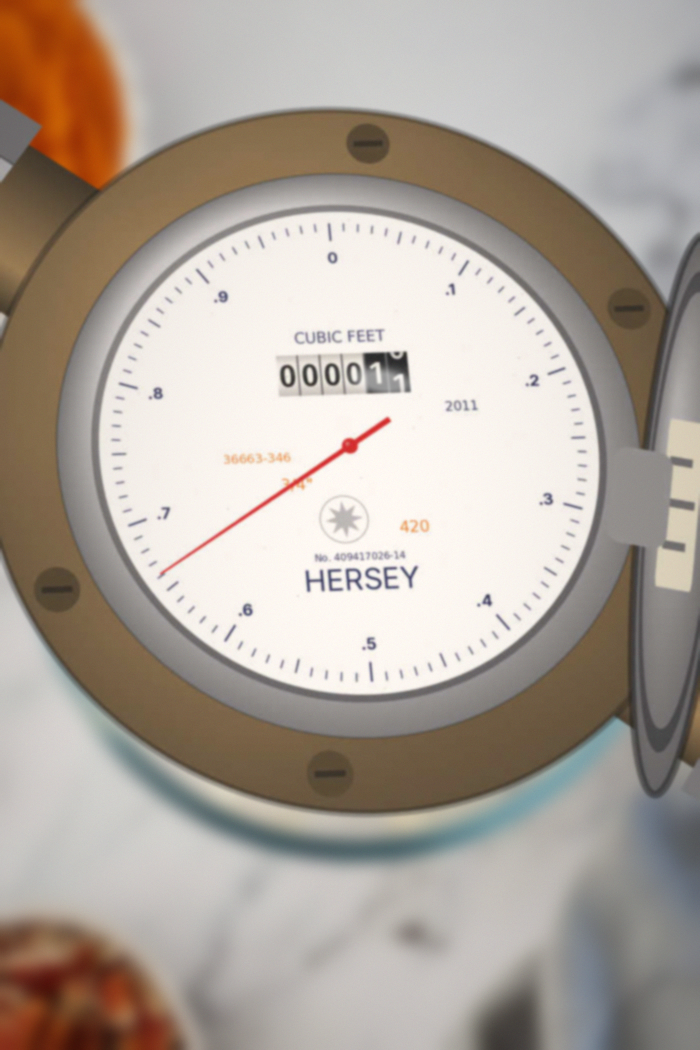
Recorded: 10.66 ft³
